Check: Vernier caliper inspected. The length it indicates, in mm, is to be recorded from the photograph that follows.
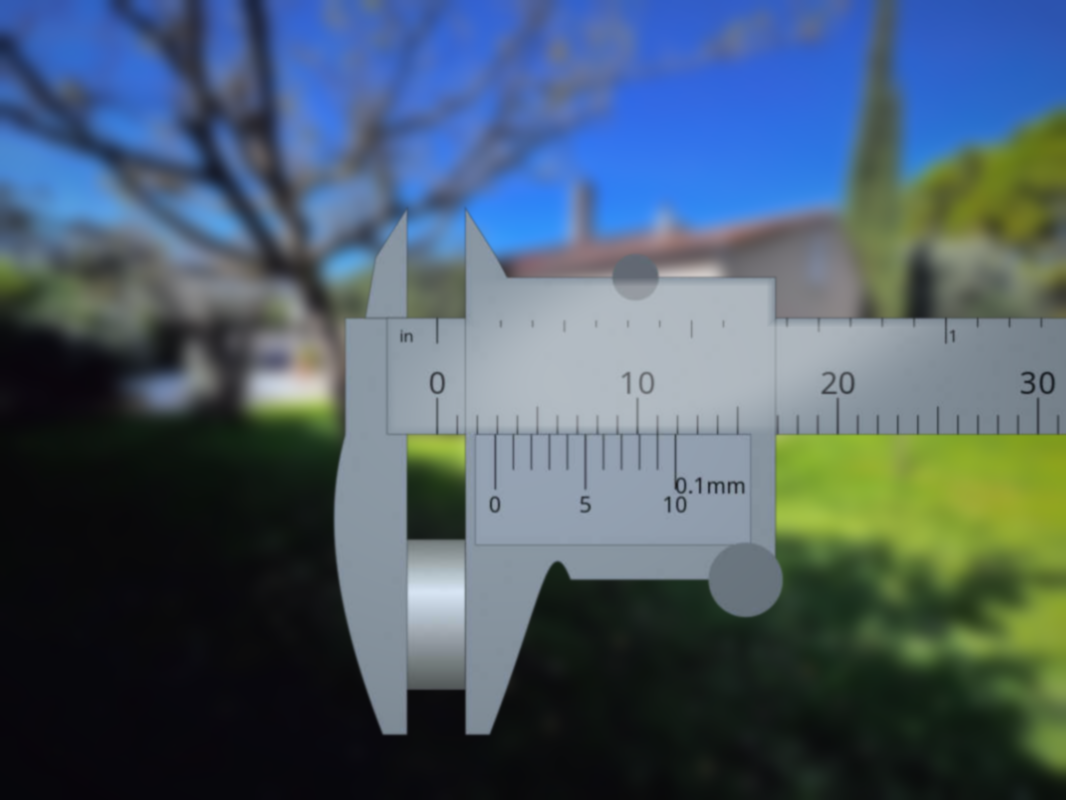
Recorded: 2.9 mm
